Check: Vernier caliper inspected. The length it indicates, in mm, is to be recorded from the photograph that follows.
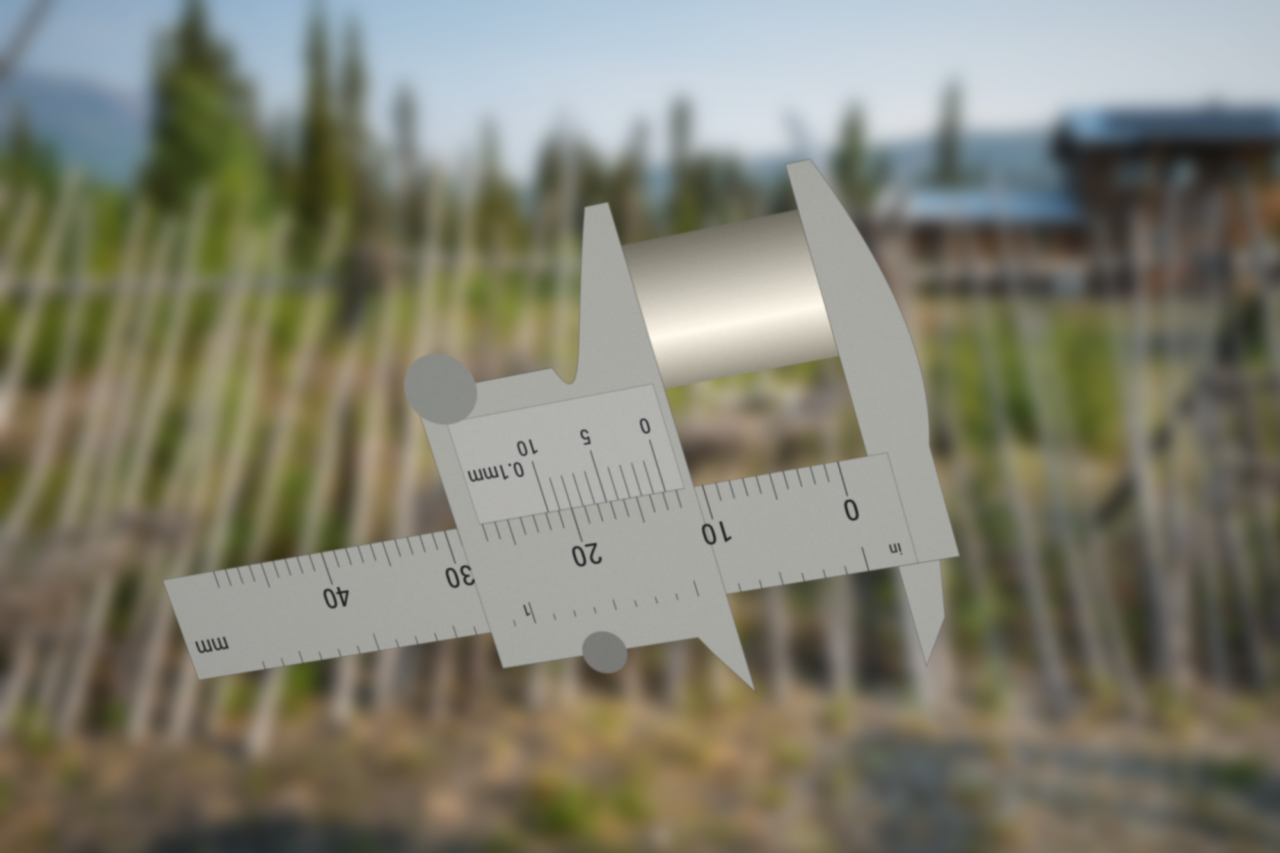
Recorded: 12.8 mm
